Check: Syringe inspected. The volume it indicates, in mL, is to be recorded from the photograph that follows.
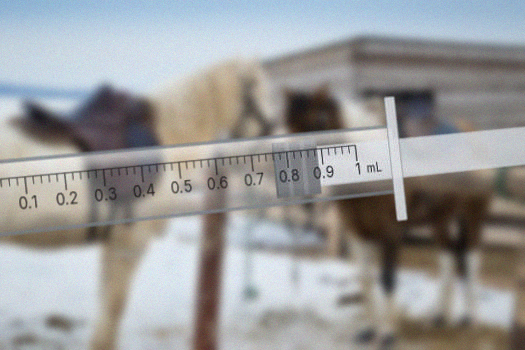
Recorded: 0.76 mL
